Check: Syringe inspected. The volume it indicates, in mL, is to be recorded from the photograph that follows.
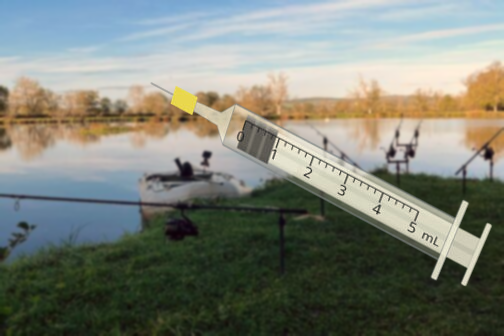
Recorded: 0 mL
